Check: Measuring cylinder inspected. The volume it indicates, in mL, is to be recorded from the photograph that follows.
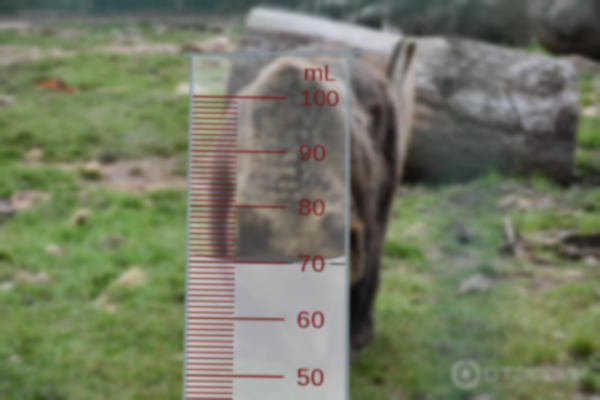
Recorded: 70 mL
